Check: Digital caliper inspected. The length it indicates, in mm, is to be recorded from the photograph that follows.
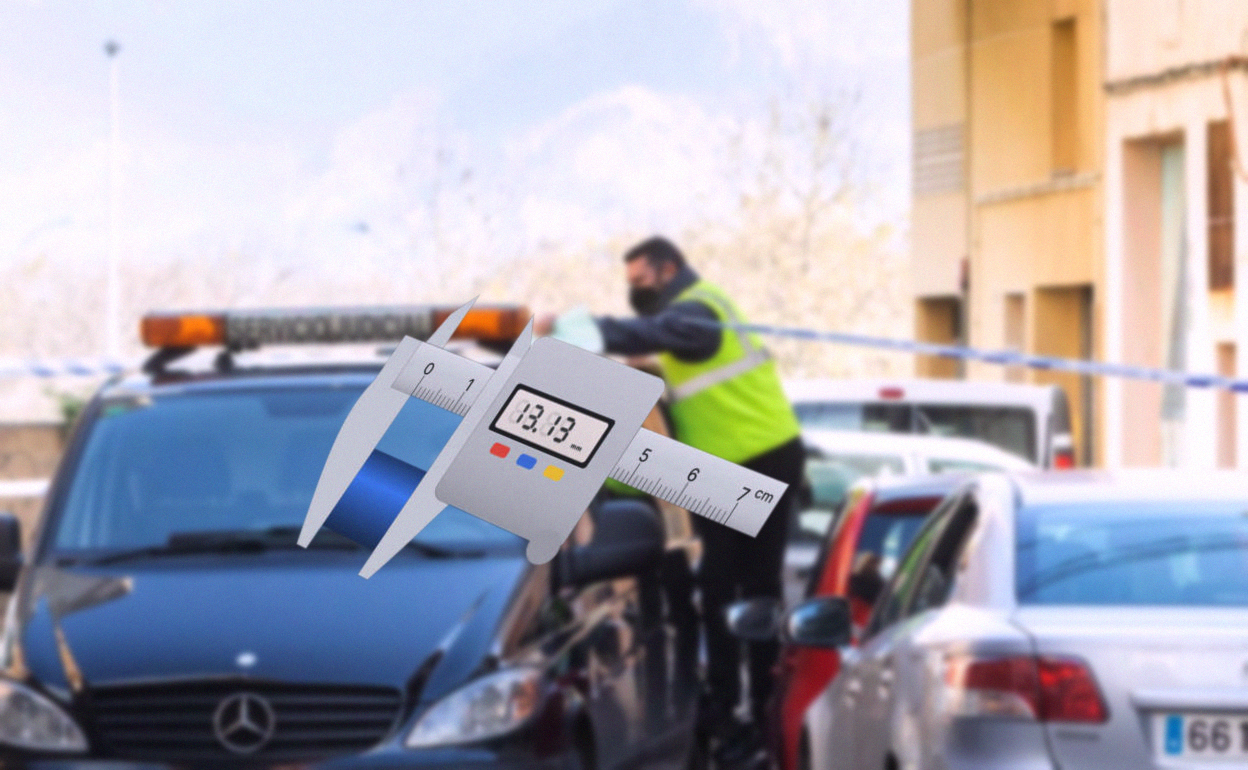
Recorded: 13.13 mm
